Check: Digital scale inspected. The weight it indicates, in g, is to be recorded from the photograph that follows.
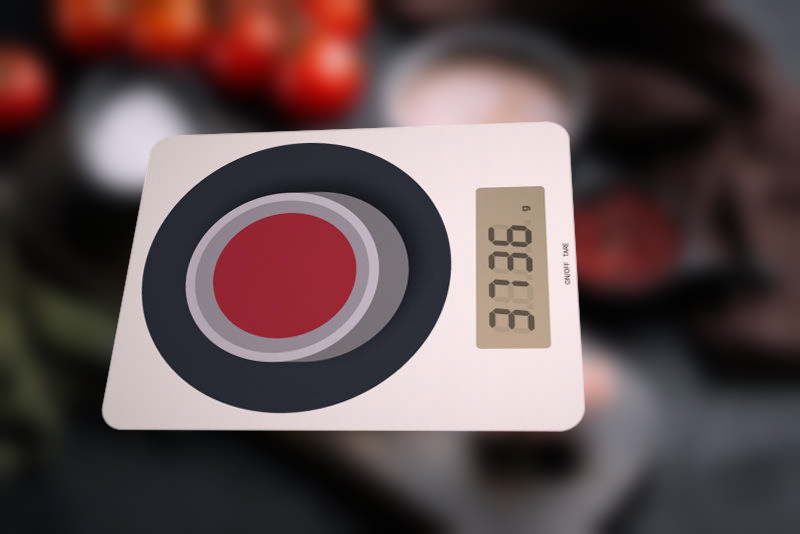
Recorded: 3736 g
